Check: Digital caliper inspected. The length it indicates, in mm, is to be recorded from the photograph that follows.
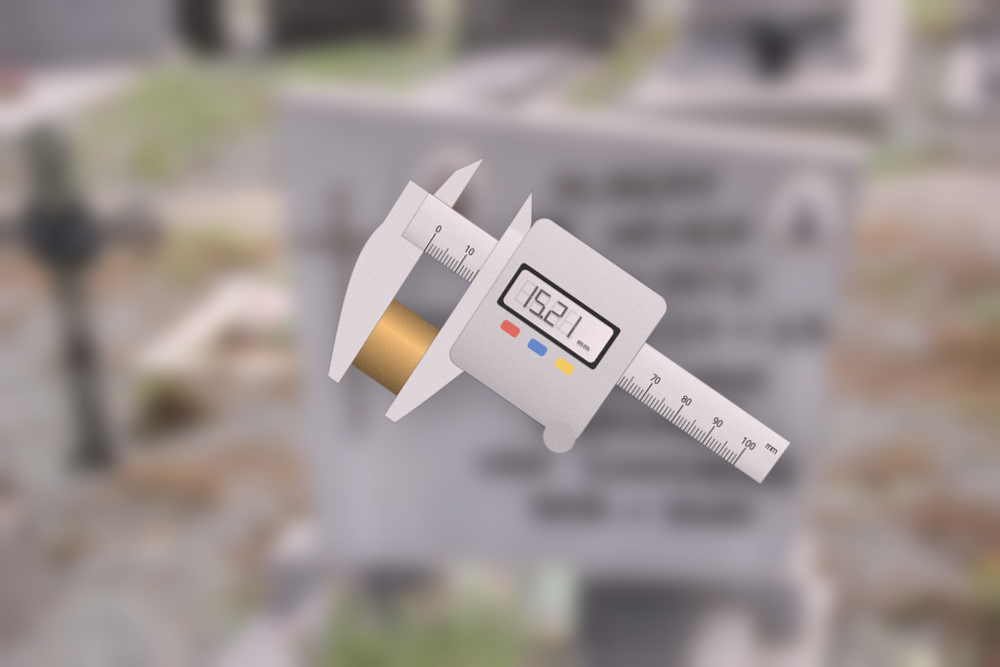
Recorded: 15.21 mm
